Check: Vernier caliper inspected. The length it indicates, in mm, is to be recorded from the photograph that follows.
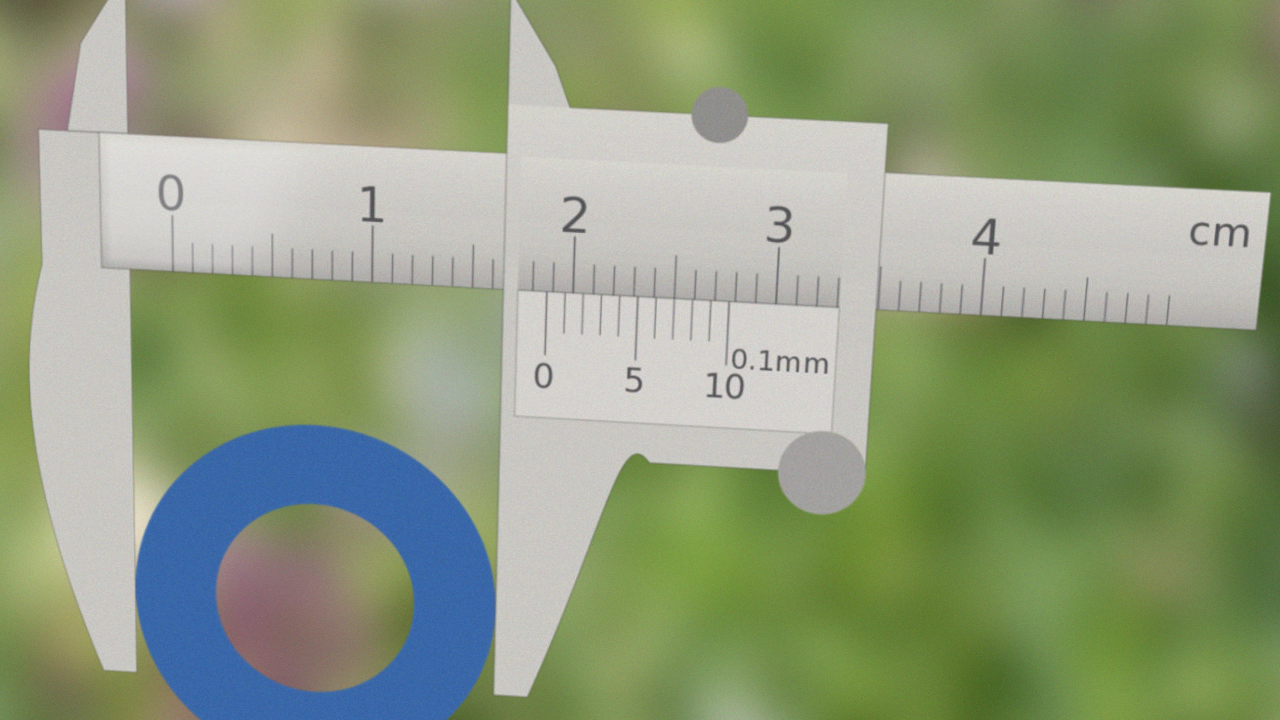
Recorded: 18.7 mm
